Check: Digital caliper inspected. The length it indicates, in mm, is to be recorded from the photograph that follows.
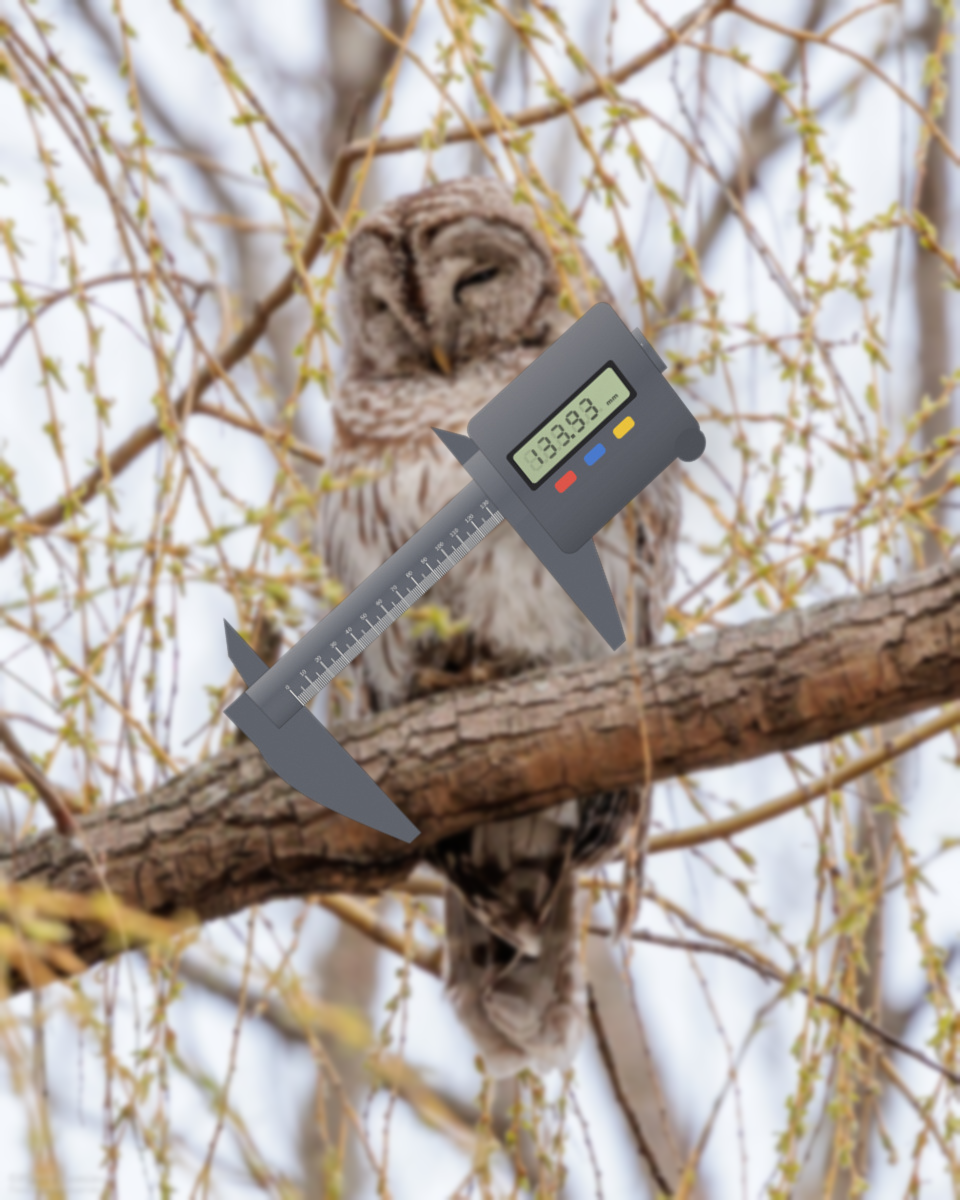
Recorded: 133.93 mm
